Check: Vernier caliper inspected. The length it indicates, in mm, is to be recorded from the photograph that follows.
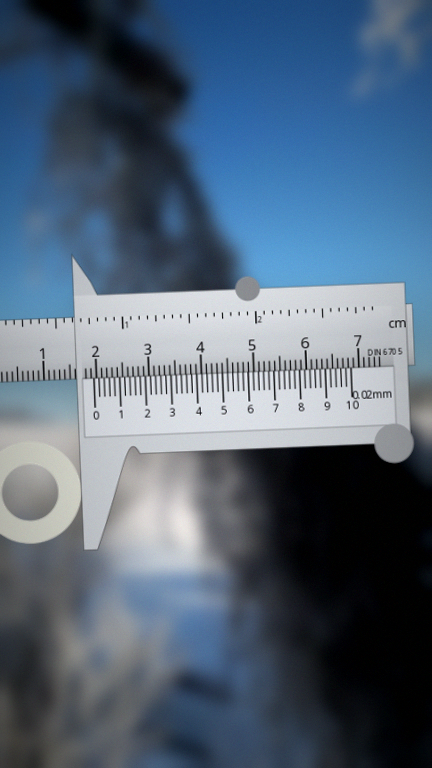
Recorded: 19.5 mm
